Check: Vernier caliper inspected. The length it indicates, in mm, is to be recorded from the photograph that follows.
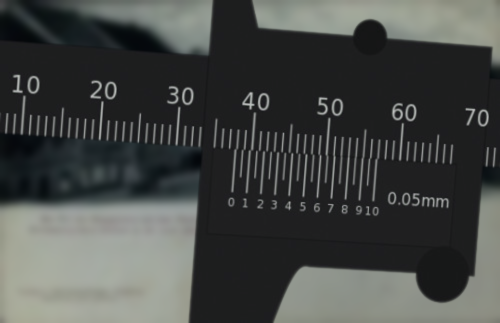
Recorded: 37.8 mm
